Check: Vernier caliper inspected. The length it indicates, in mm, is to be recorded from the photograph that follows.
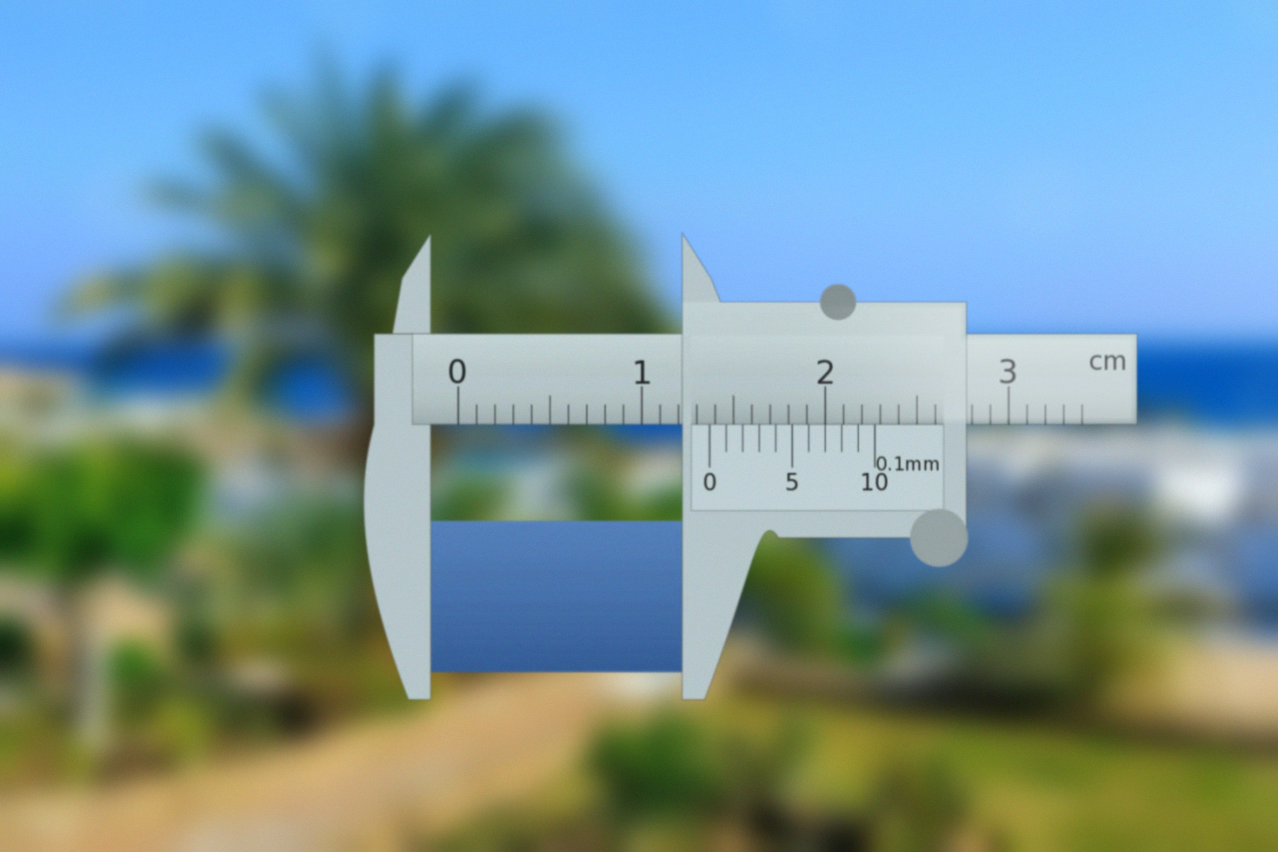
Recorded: 13.7 mm
